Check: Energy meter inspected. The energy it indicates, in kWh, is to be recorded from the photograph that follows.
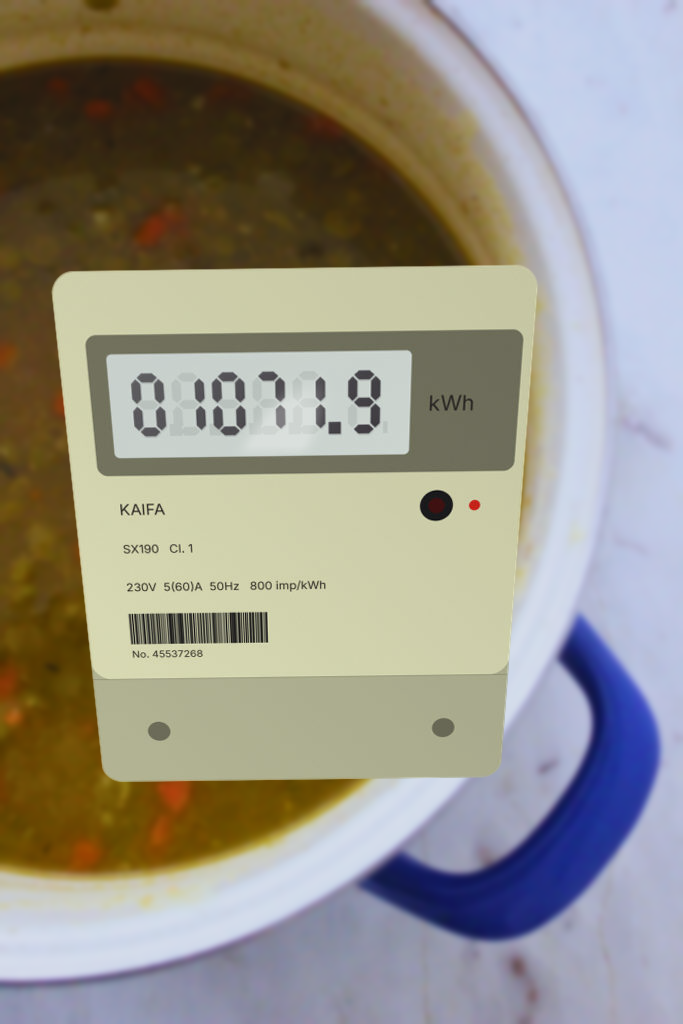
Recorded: 1071.9 kWh
